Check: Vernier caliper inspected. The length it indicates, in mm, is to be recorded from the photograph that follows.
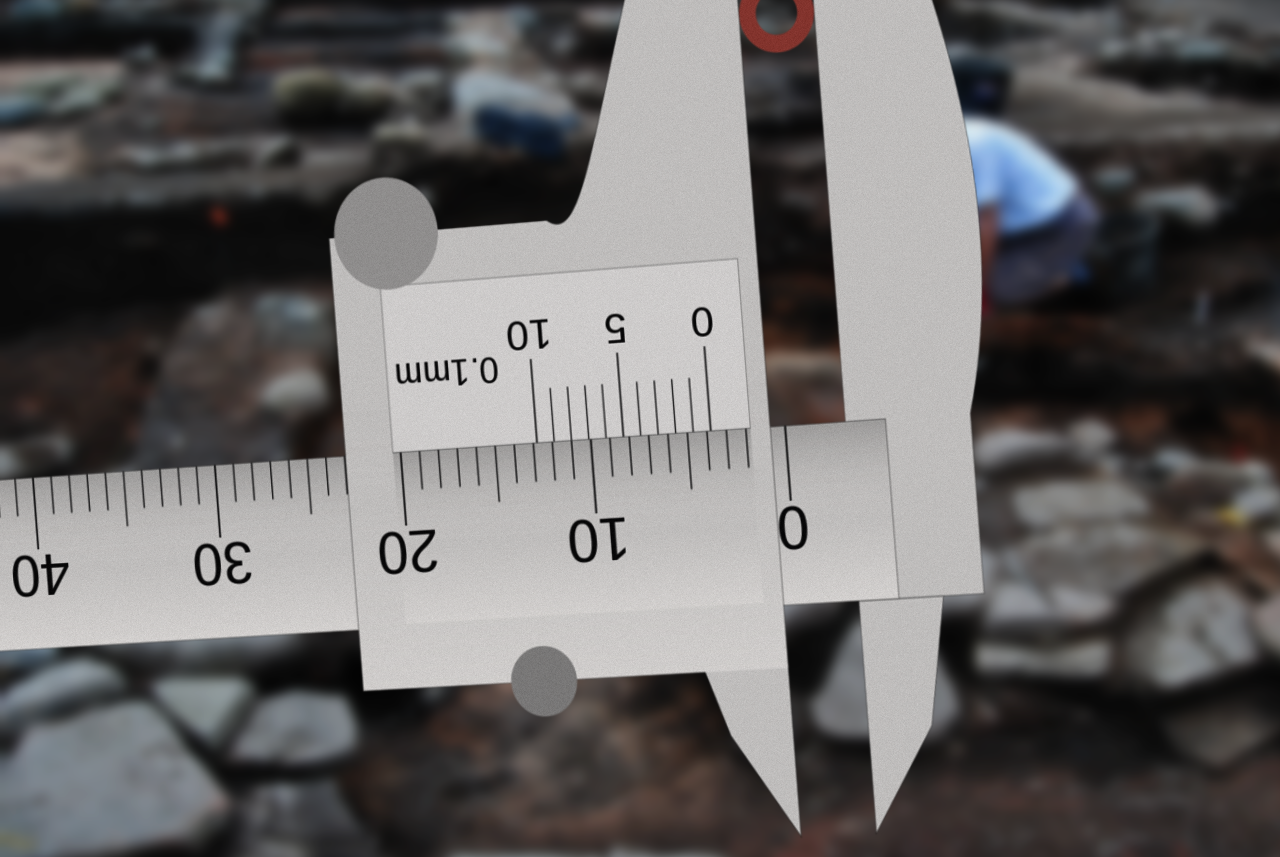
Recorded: 3.8 mm
